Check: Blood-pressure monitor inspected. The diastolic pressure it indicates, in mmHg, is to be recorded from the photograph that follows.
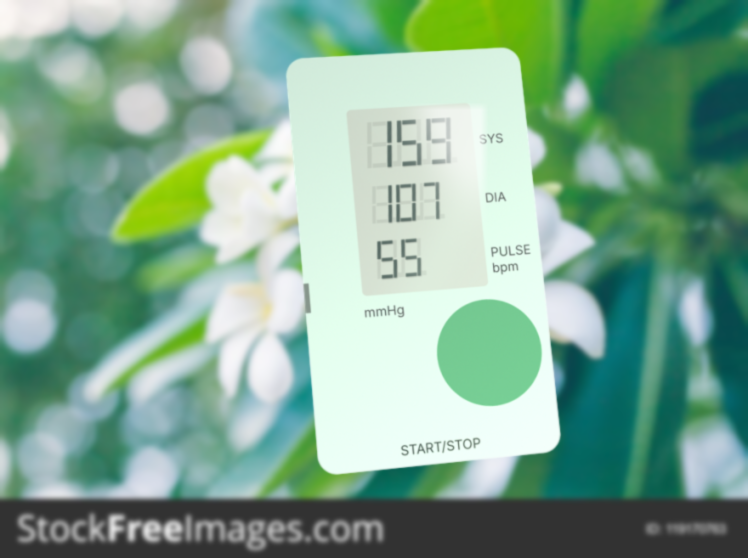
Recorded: 107 mmHg
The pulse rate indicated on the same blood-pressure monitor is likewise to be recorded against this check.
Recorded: 55 bpm
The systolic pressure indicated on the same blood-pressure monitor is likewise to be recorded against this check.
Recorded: 159 mmHg
